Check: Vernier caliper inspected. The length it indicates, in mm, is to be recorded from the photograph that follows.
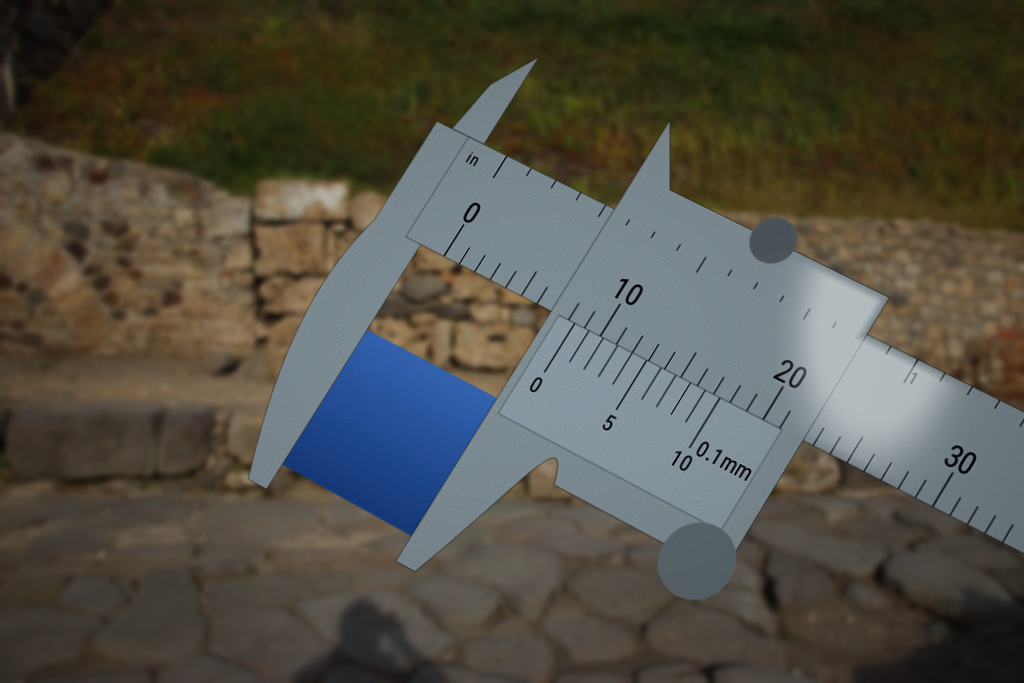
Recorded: 8.4 mm
